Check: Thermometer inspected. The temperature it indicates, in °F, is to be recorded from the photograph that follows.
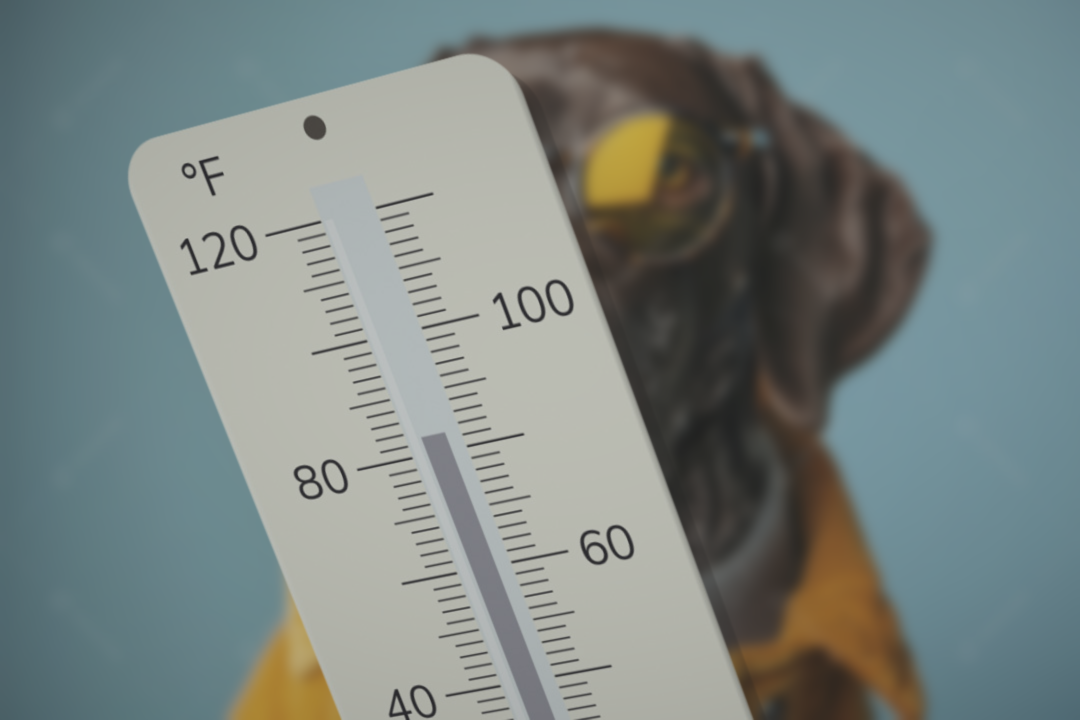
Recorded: 83 °F
